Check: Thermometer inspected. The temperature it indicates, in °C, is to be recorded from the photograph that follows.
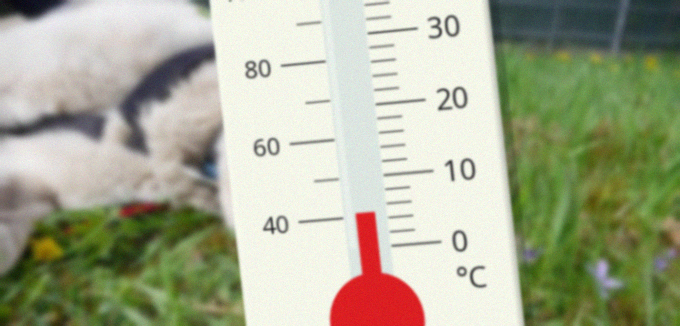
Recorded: 5 °C
